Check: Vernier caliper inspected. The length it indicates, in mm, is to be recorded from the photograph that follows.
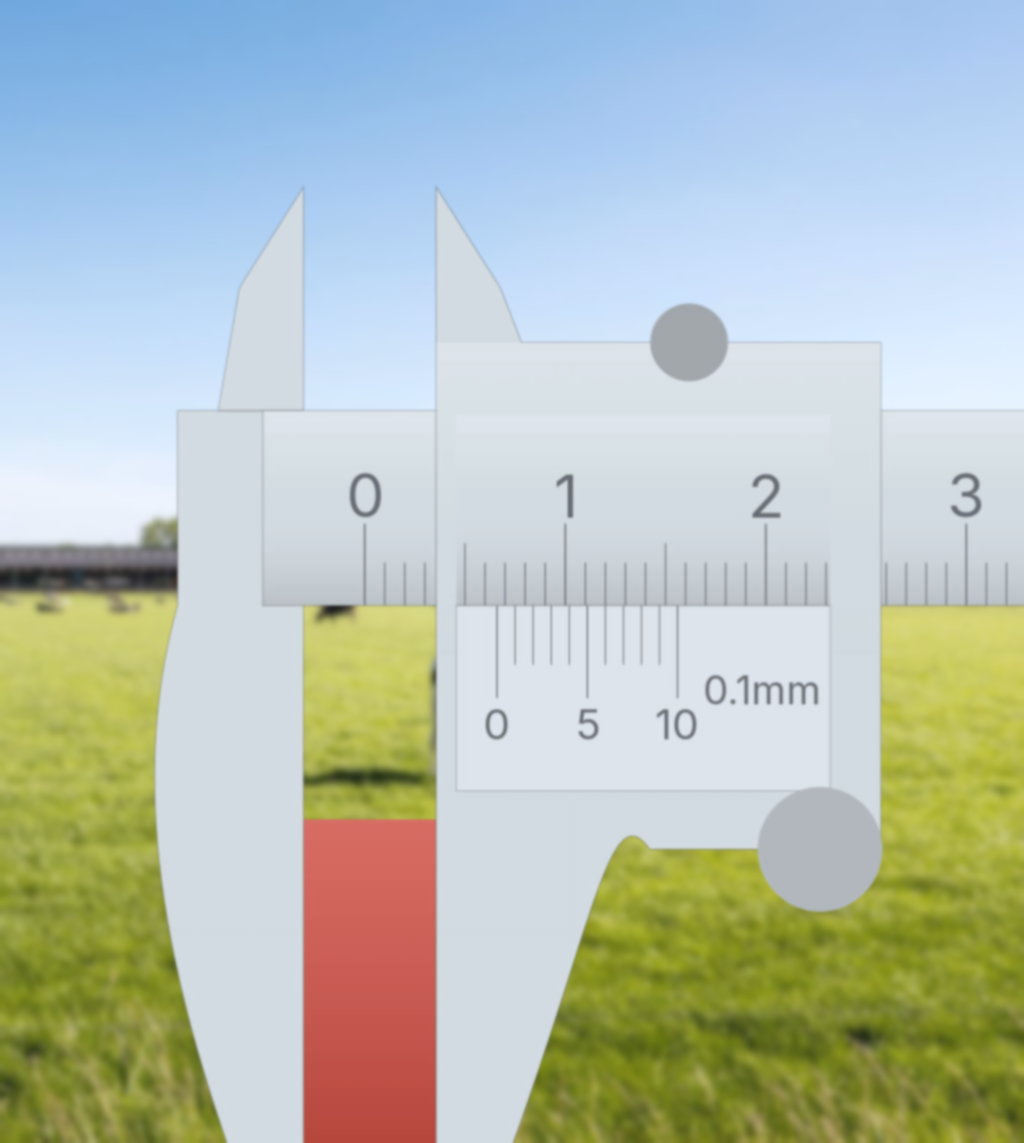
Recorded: 6.6 mm
